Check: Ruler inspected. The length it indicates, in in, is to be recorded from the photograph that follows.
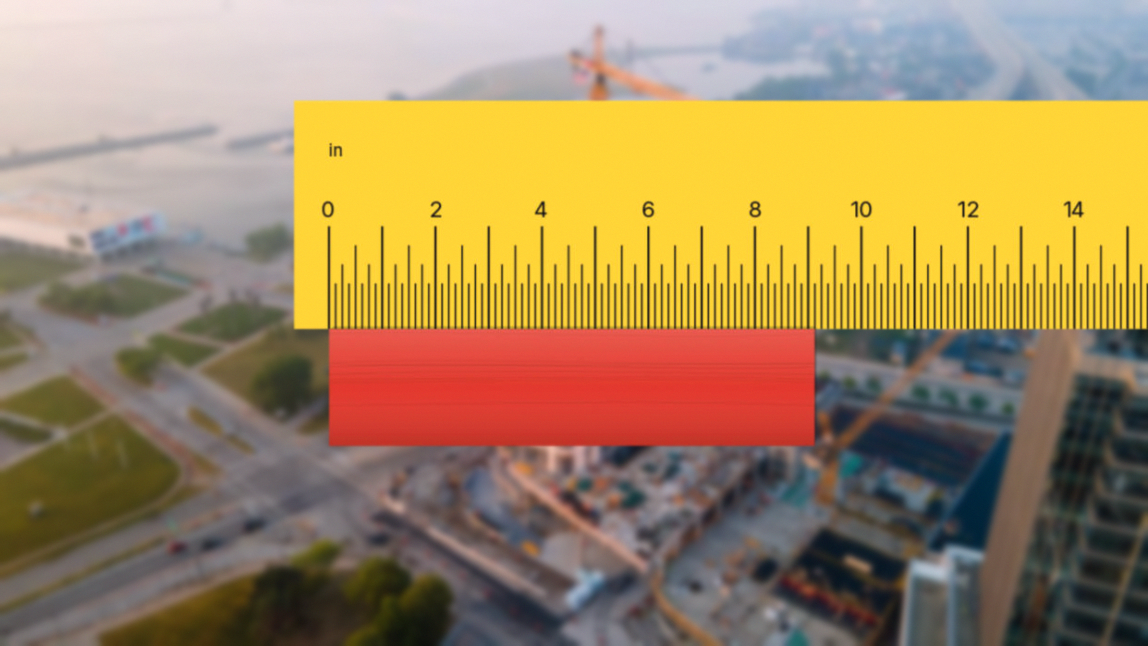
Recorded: 9.125 in
